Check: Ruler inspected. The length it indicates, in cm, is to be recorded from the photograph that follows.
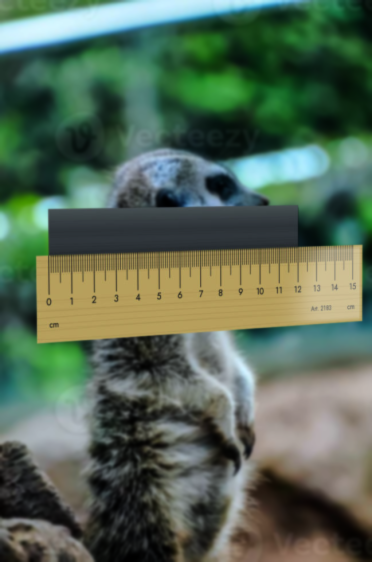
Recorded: 12 cm
